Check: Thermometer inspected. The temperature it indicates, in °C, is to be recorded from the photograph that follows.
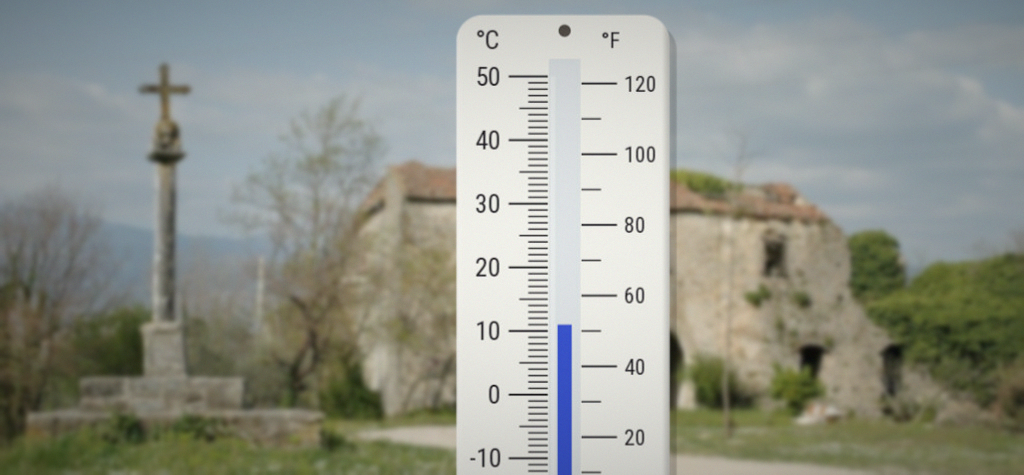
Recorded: 11 °C
